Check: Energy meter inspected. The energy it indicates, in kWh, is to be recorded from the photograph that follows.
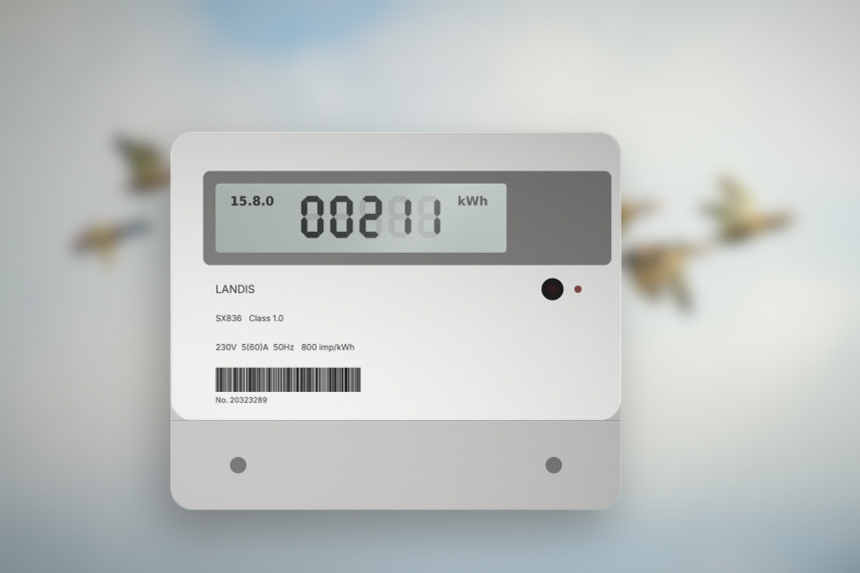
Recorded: 211 kWh
